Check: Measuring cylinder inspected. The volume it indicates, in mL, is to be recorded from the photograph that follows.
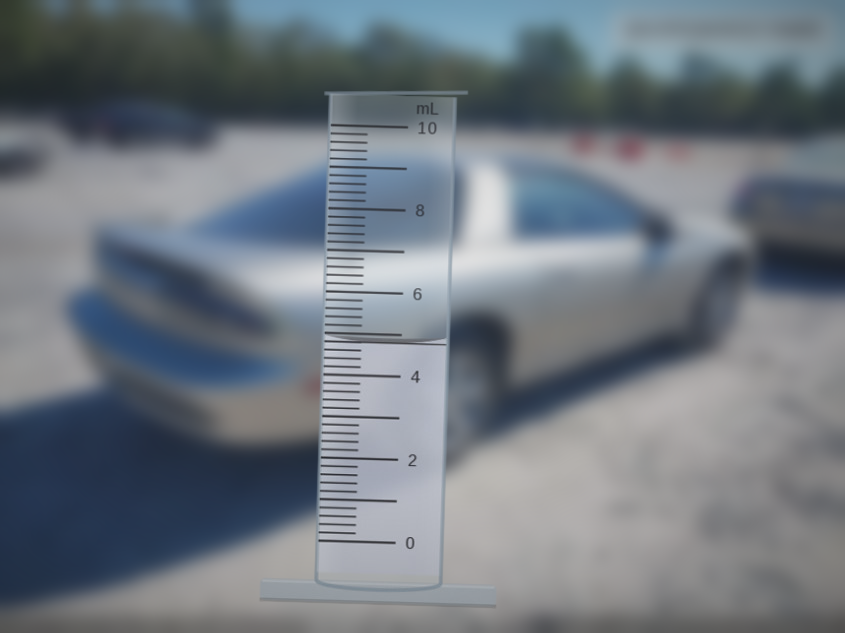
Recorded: 4.8 mL
